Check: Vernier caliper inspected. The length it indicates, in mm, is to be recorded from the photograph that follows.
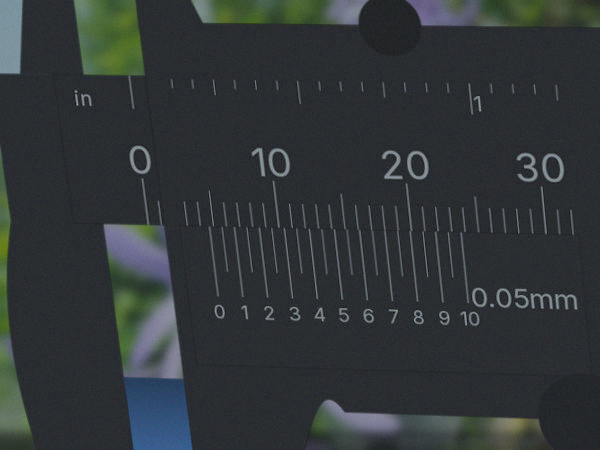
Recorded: 4.7 mm
